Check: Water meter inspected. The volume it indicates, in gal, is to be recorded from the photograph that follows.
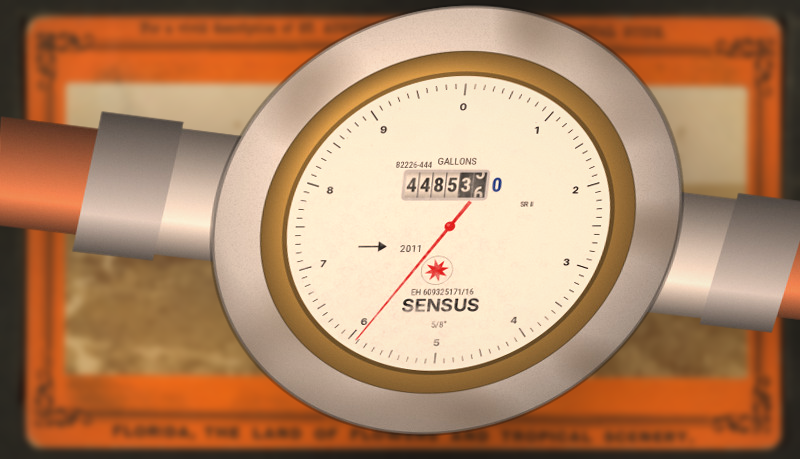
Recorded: 4485355.9 gal
